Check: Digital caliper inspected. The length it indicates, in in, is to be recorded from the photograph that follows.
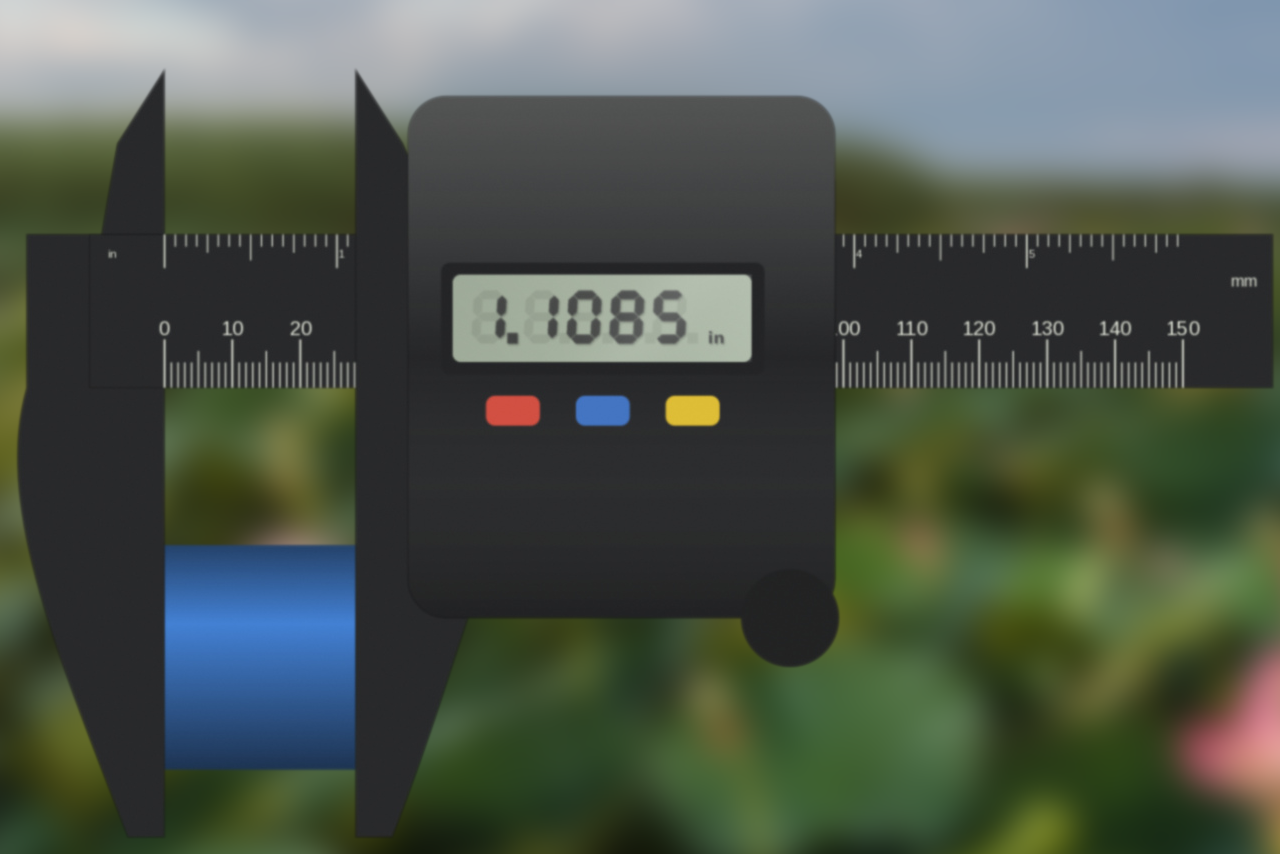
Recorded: 1.1085 in
